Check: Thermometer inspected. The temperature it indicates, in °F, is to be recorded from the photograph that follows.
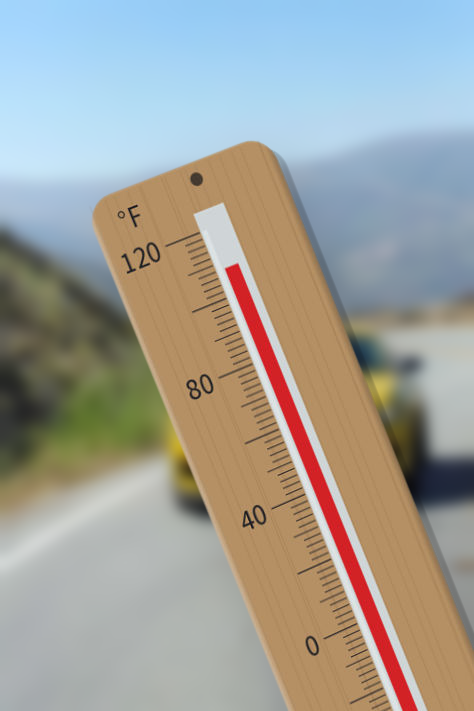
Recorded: 108 °F
